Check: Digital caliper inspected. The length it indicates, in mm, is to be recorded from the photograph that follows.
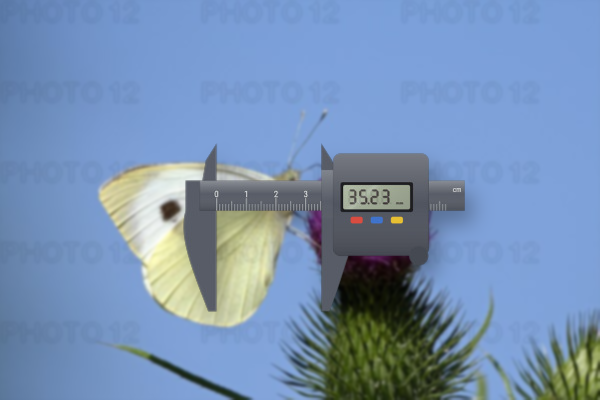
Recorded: 35.23 mm
